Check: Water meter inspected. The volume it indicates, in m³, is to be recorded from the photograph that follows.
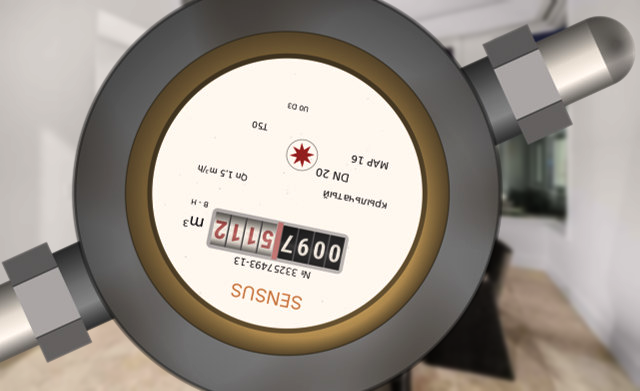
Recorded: 97.5112 m³
